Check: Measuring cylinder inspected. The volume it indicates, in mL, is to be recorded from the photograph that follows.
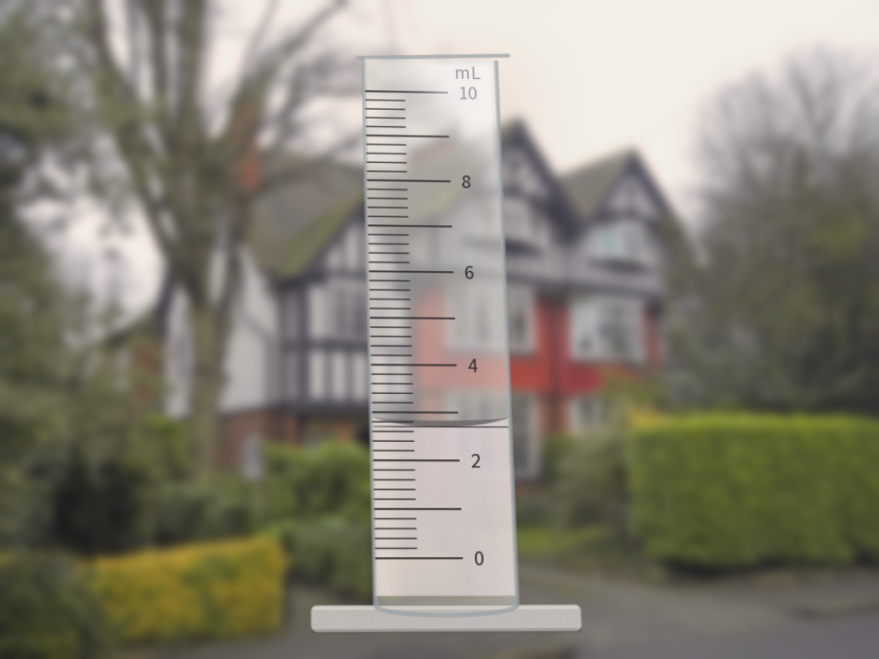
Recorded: 2.7 mL
